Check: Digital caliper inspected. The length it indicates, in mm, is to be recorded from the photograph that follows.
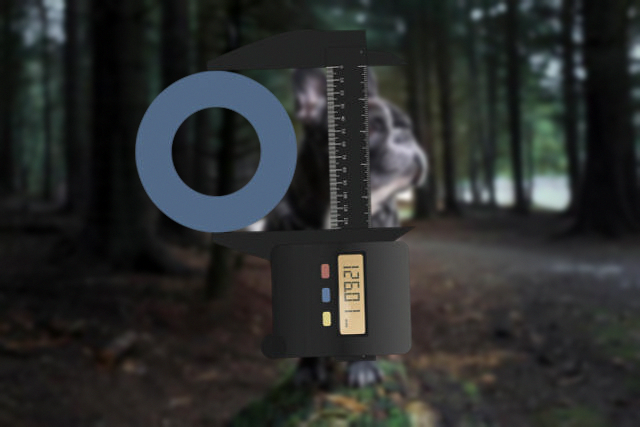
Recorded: 126.01 mm
